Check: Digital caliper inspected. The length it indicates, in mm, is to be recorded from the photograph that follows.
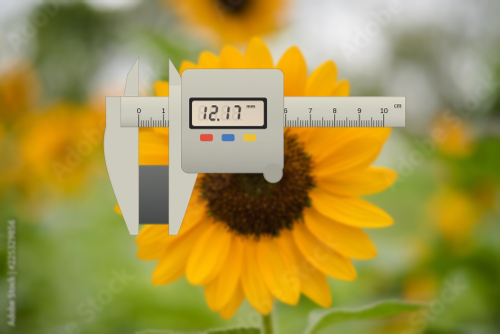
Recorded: 12.17 mm
